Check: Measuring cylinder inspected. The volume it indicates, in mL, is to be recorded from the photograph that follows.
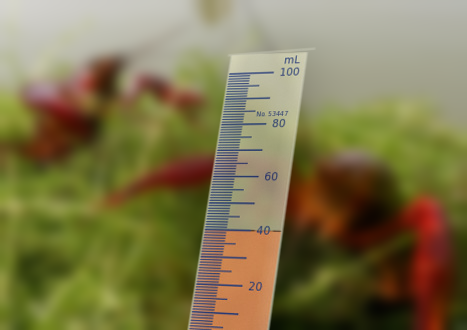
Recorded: 40 mL
